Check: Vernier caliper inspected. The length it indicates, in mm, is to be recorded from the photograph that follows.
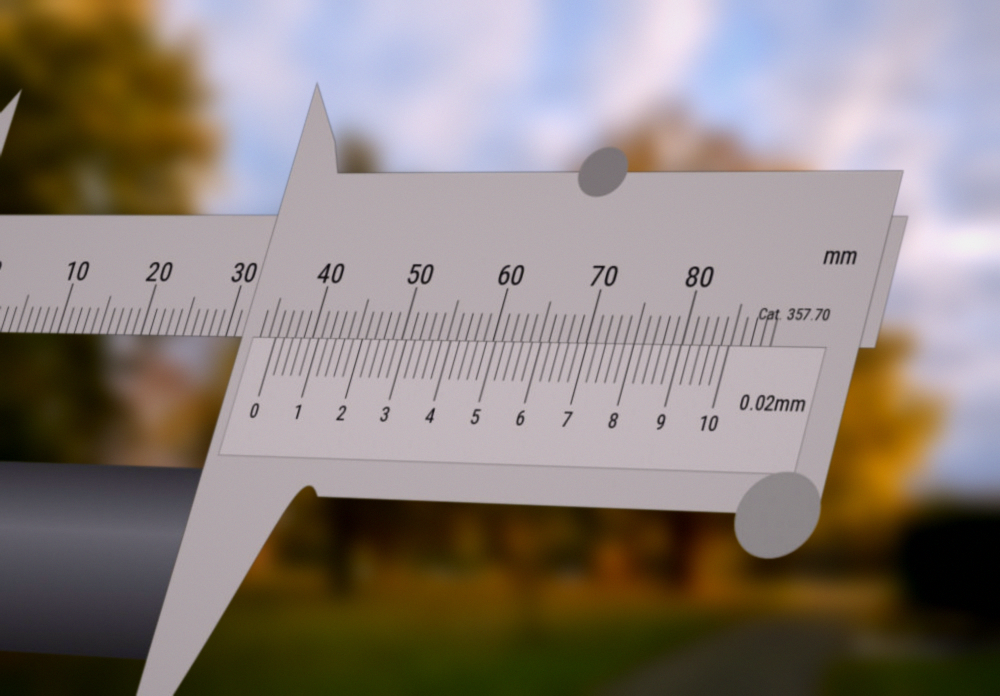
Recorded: 35.8 mm
